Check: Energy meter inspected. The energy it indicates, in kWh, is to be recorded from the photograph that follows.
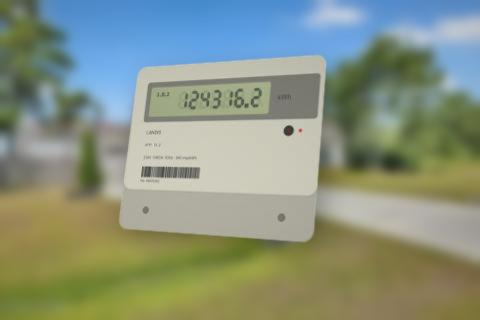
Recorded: 124316.2 kWh
